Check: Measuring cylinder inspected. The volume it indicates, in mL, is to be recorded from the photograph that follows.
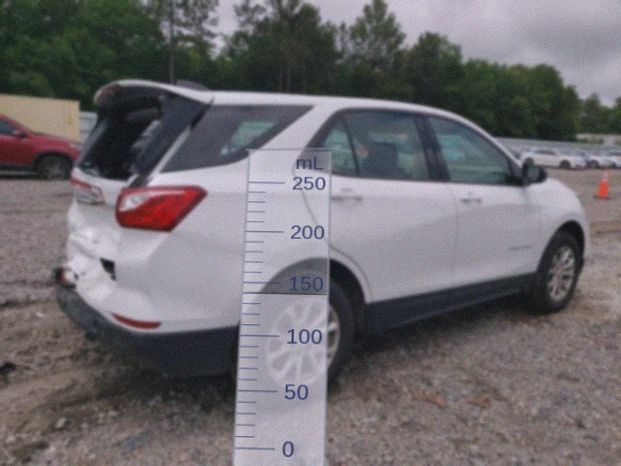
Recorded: 140 mL
